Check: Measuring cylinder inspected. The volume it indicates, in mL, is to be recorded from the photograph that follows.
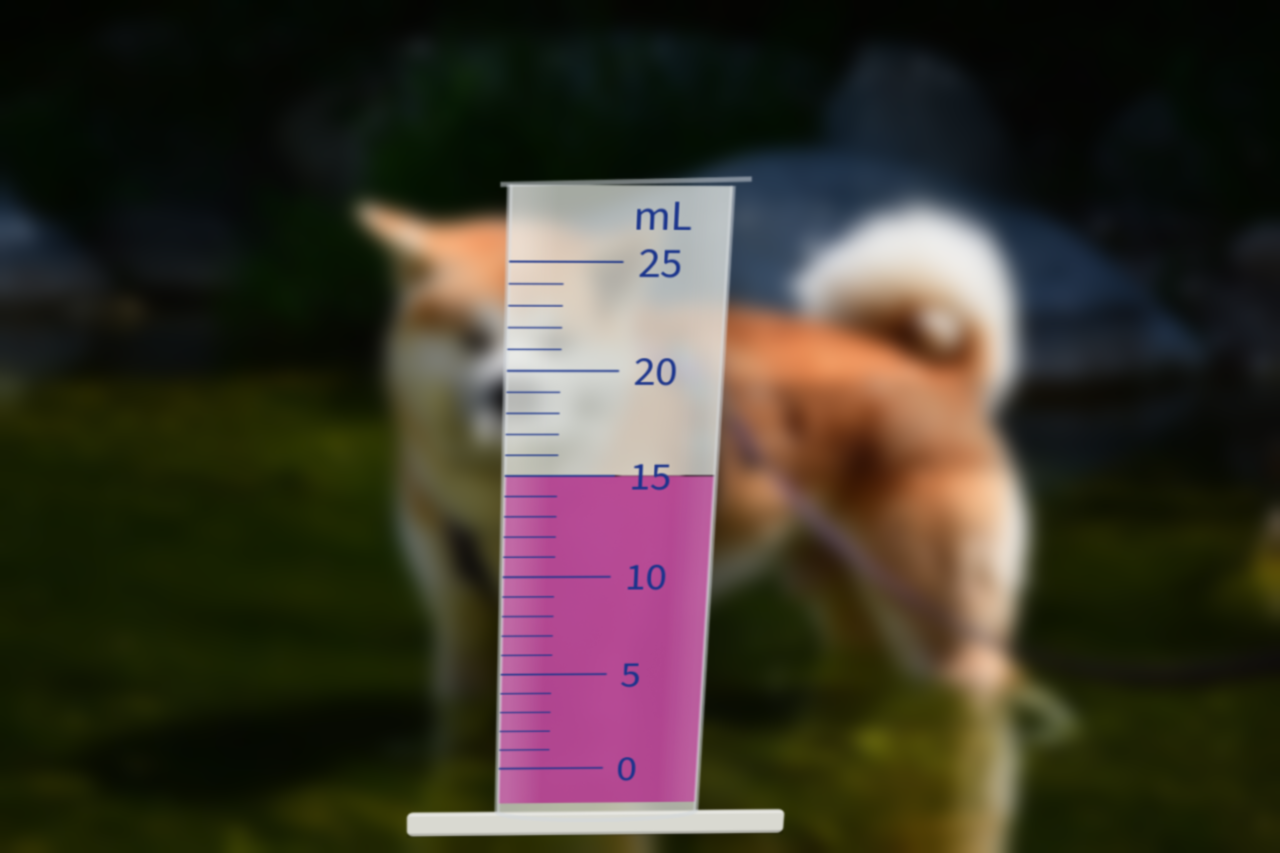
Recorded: 15 mL
